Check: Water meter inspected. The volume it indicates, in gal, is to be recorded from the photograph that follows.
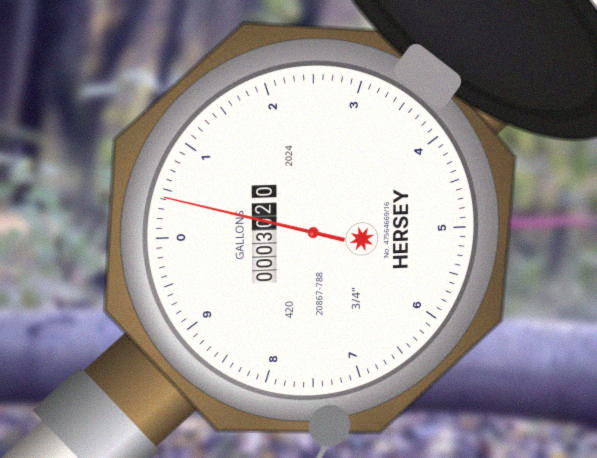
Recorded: 3020.4 gal
